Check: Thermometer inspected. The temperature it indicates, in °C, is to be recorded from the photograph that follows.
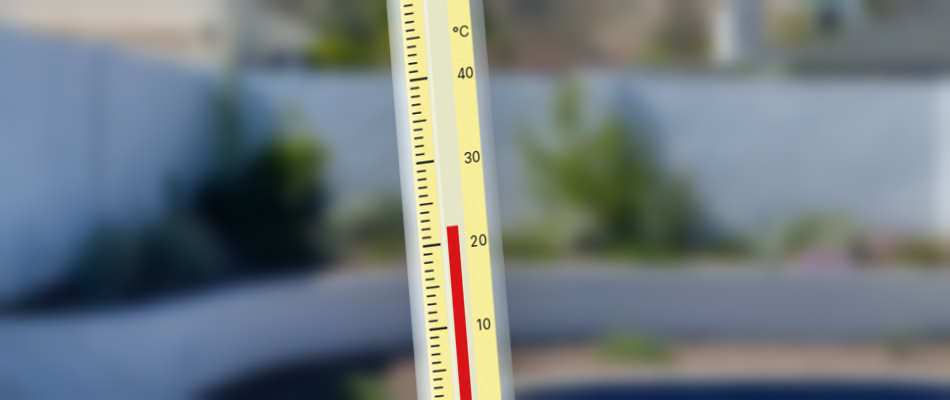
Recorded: 22 °C
